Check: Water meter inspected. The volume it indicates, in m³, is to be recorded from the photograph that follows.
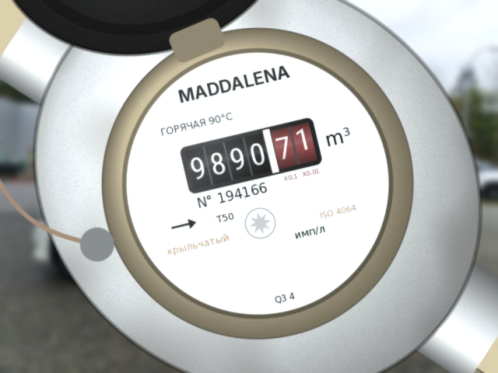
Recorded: 9890.71 m³
